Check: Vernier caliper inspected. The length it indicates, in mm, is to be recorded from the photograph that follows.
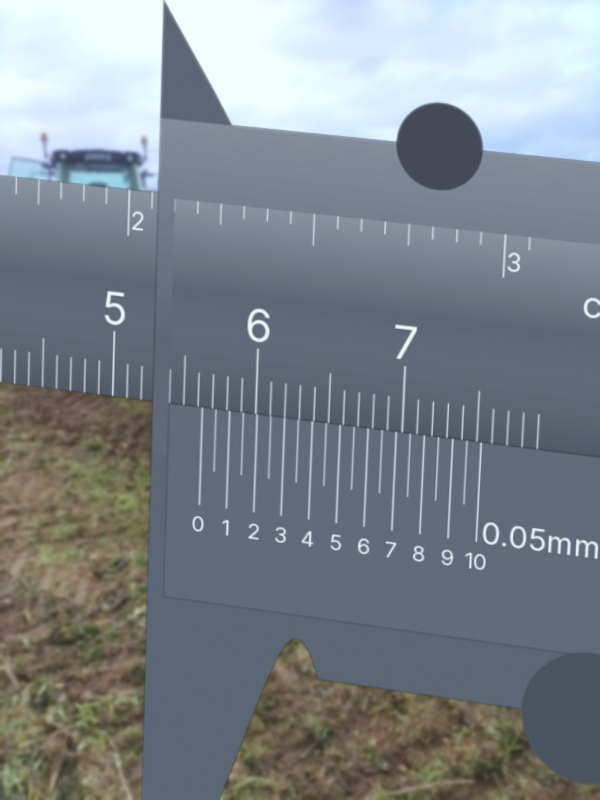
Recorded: 56.3 mm
